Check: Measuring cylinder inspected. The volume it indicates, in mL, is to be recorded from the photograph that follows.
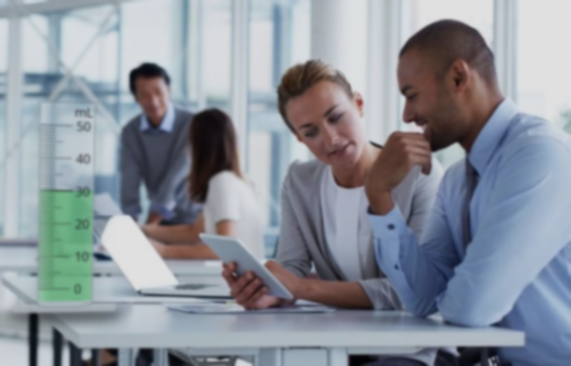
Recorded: 30 mL
